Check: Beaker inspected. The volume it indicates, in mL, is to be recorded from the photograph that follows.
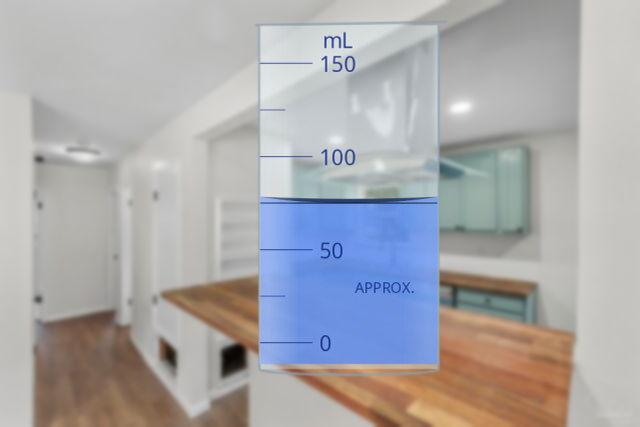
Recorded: 75 mL
